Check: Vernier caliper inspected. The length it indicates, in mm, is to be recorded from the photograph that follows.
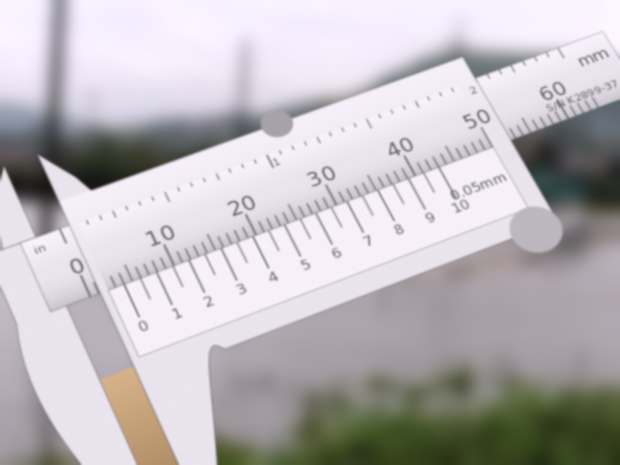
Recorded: 4.0 mm
